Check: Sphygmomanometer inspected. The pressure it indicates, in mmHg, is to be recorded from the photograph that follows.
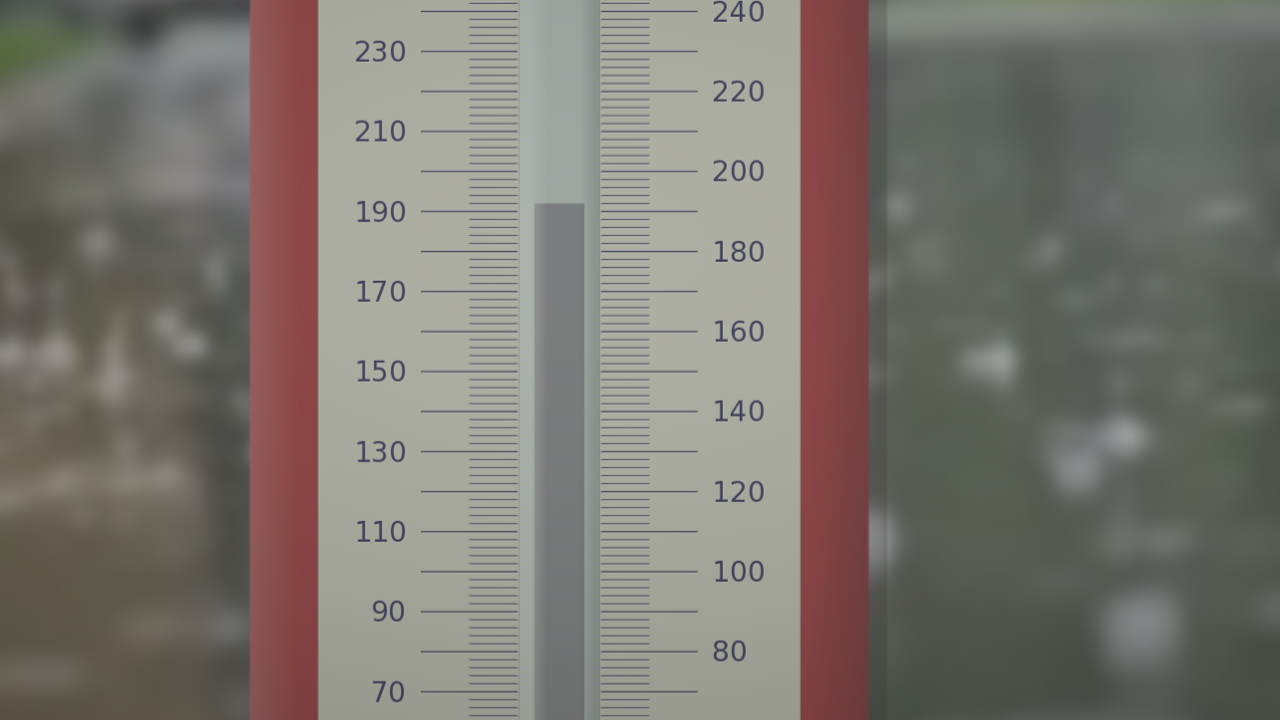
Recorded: 192 mmHg
